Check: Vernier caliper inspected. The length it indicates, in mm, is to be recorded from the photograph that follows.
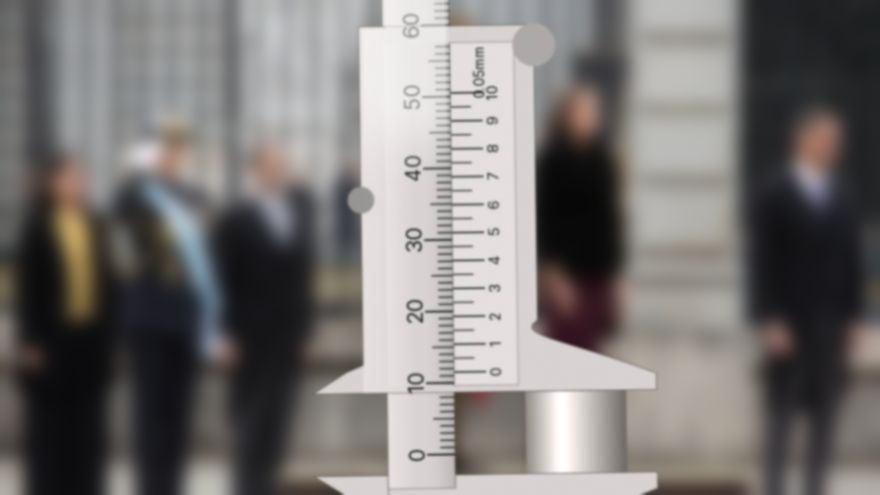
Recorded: 11.5 mm
